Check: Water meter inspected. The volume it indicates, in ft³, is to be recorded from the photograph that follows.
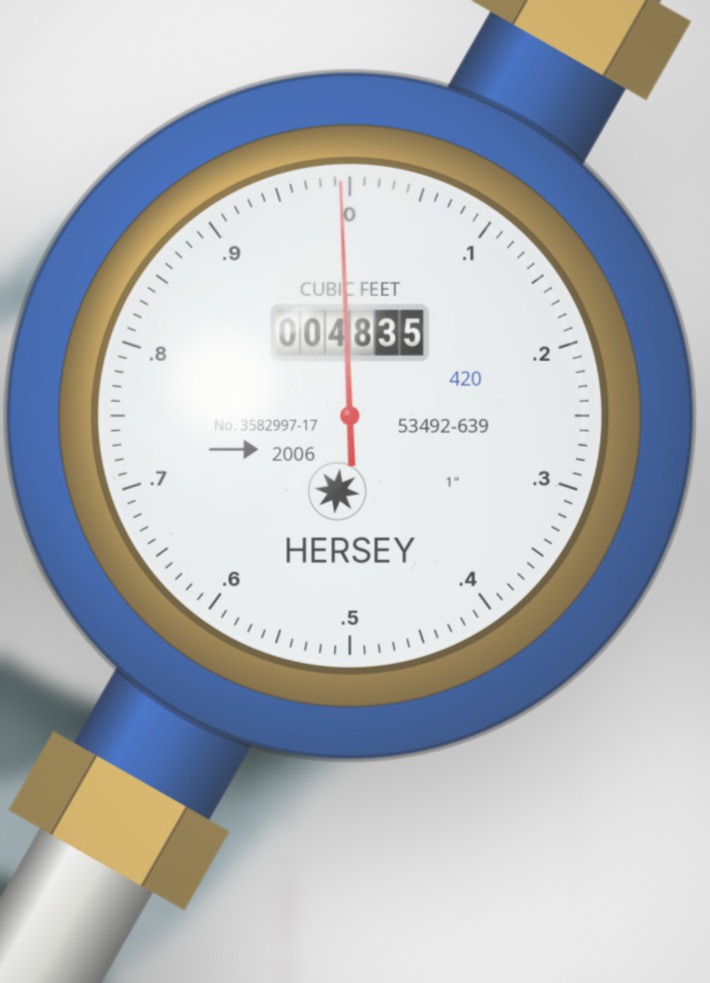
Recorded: 4834.99 ft³
